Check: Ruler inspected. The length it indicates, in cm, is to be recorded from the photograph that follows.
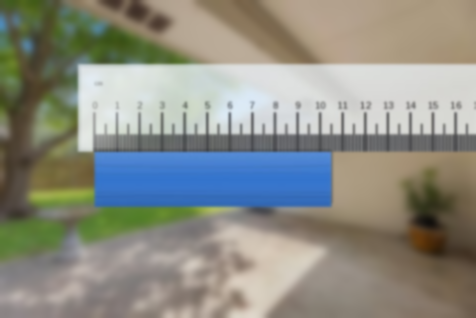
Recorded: 10.5 cm
